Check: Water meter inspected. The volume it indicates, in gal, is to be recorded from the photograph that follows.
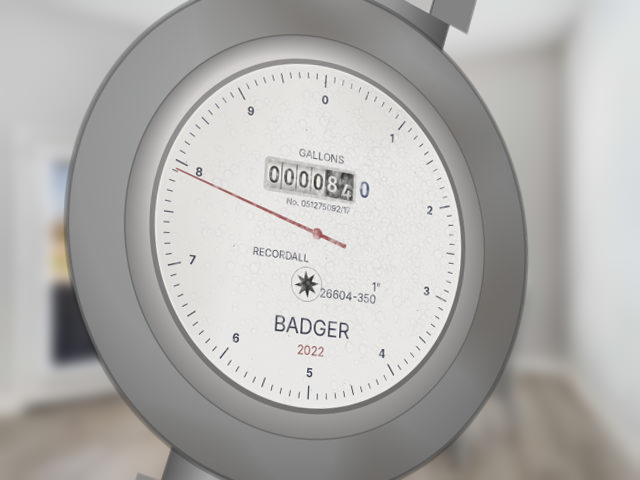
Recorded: 837.9 gal
